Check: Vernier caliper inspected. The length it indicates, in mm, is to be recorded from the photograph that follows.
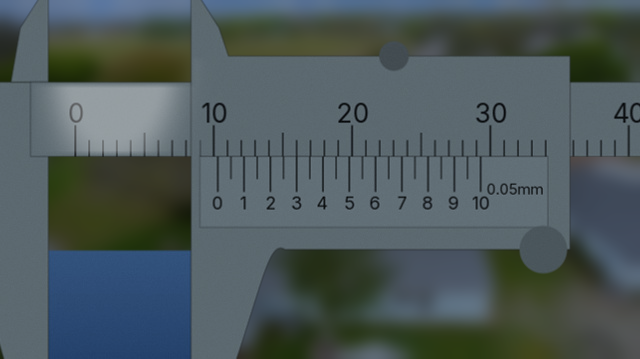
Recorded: 10.3 mm
